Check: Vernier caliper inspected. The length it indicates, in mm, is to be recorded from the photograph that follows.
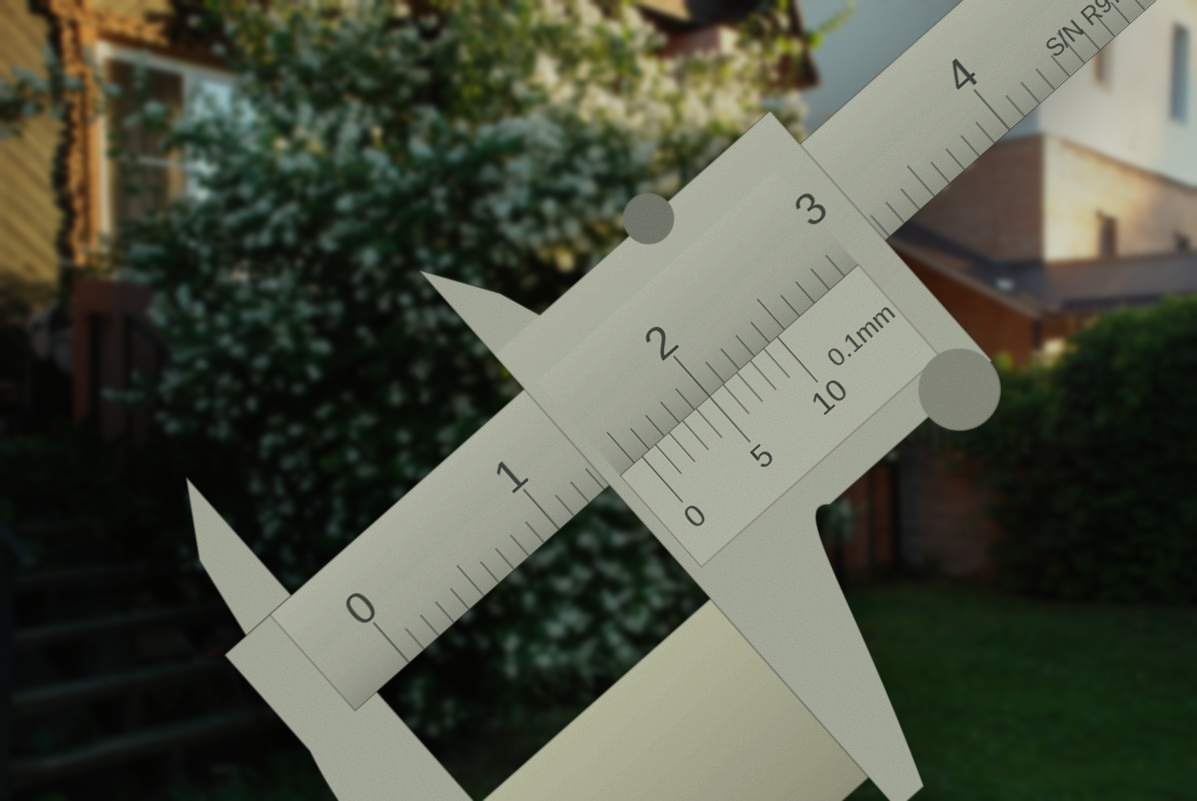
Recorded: 15.5 mm
